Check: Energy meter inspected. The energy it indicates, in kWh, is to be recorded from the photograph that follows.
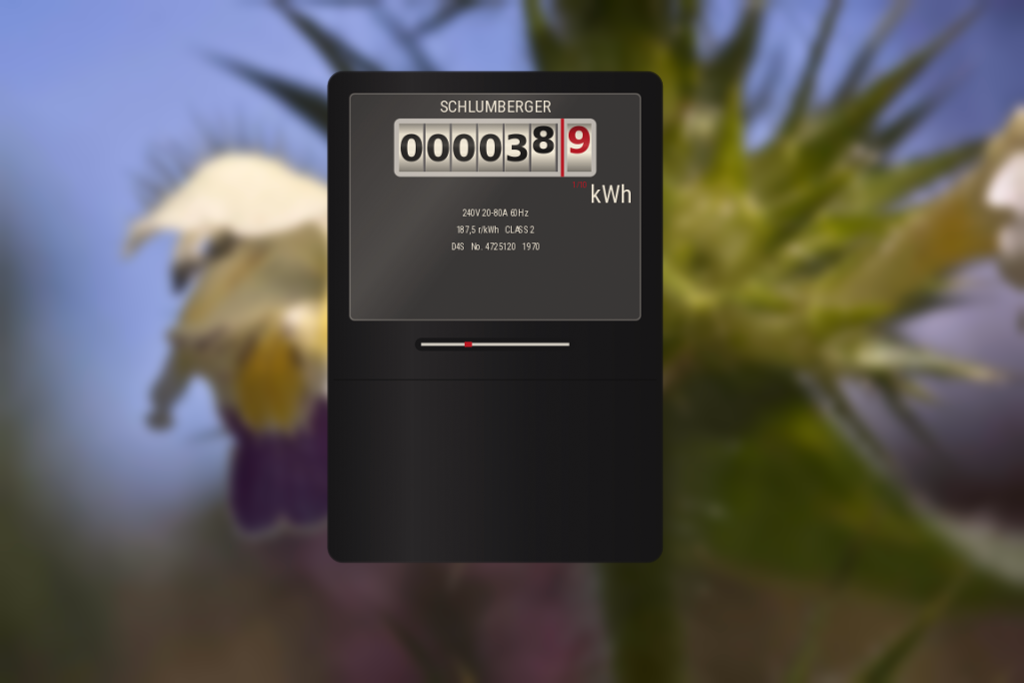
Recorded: 38.9 kWh
